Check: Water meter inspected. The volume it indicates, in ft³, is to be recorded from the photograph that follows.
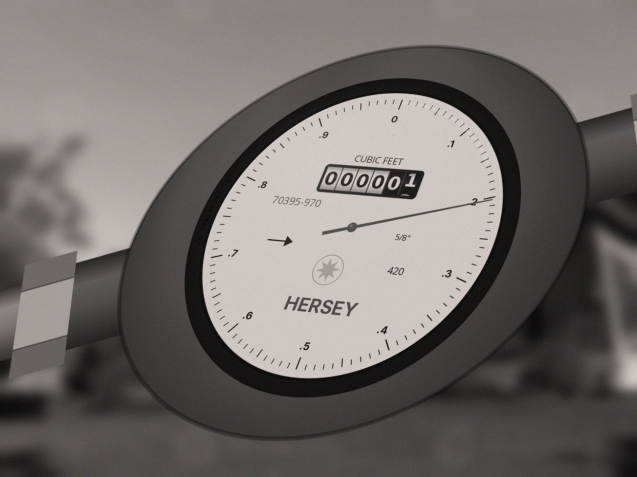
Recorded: 1.20 ft³
